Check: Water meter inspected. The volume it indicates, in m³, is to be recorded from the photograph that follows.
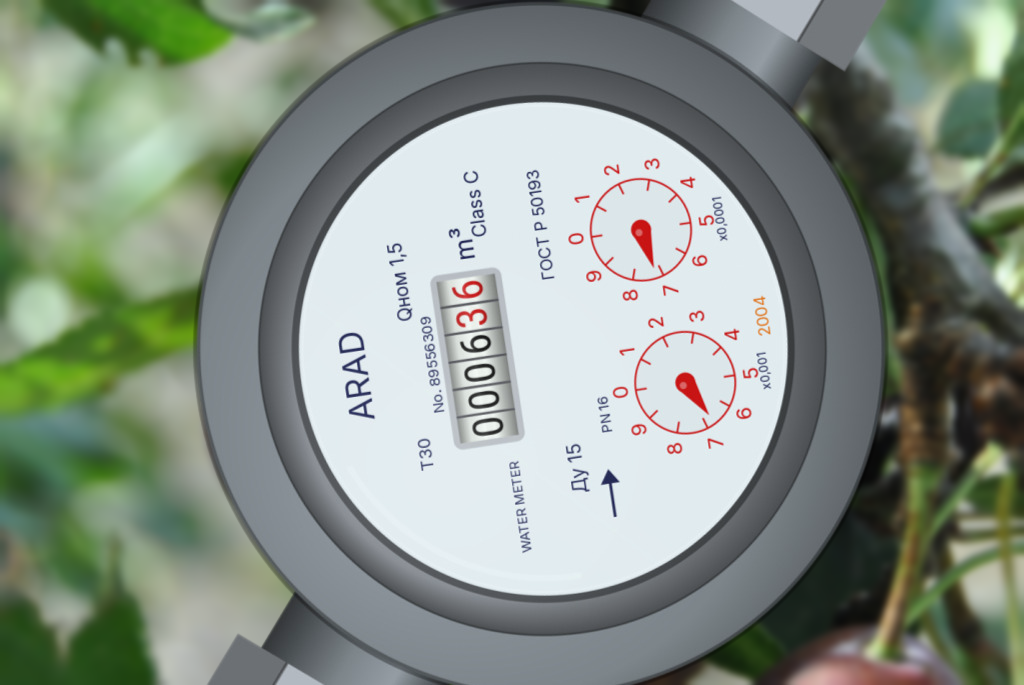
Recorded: 6.3667 m³
